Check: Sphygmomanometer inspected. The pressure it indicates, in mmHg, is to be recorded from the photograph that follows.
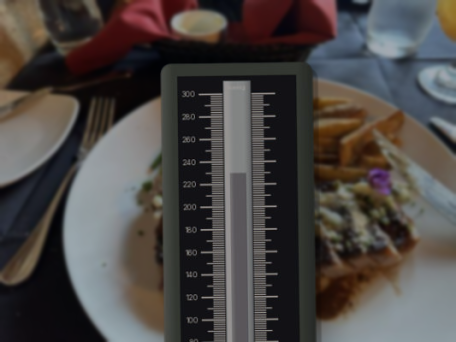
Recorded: 230 mmHg
